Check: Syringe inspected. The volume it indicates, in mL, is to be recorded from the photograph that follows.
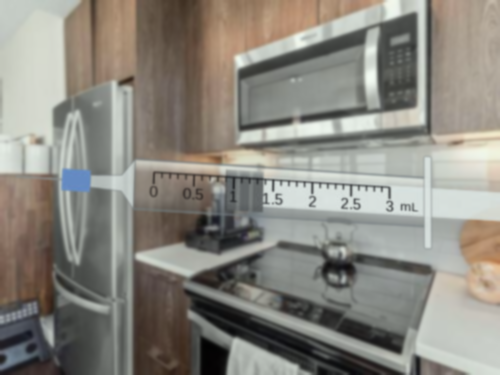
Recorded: 0.9 mL
